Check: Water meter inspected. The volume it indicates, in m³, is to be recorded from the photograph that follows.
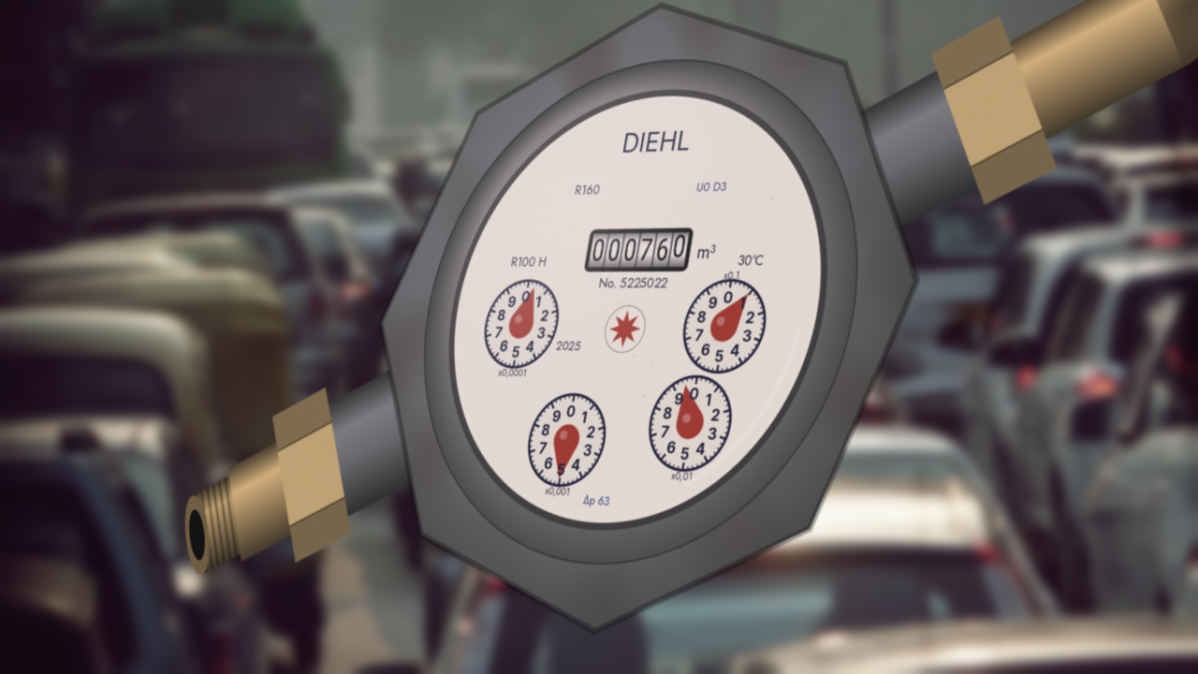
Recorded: 760.0950 m³
